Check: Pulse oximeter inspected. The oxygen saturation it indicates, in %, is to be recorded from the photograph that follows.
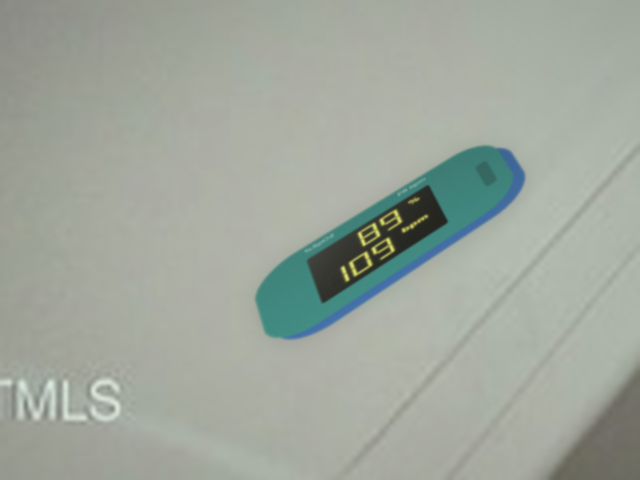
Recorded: 89 %
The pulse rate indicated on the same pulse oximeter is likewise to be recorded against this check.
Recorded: 109 bpm
